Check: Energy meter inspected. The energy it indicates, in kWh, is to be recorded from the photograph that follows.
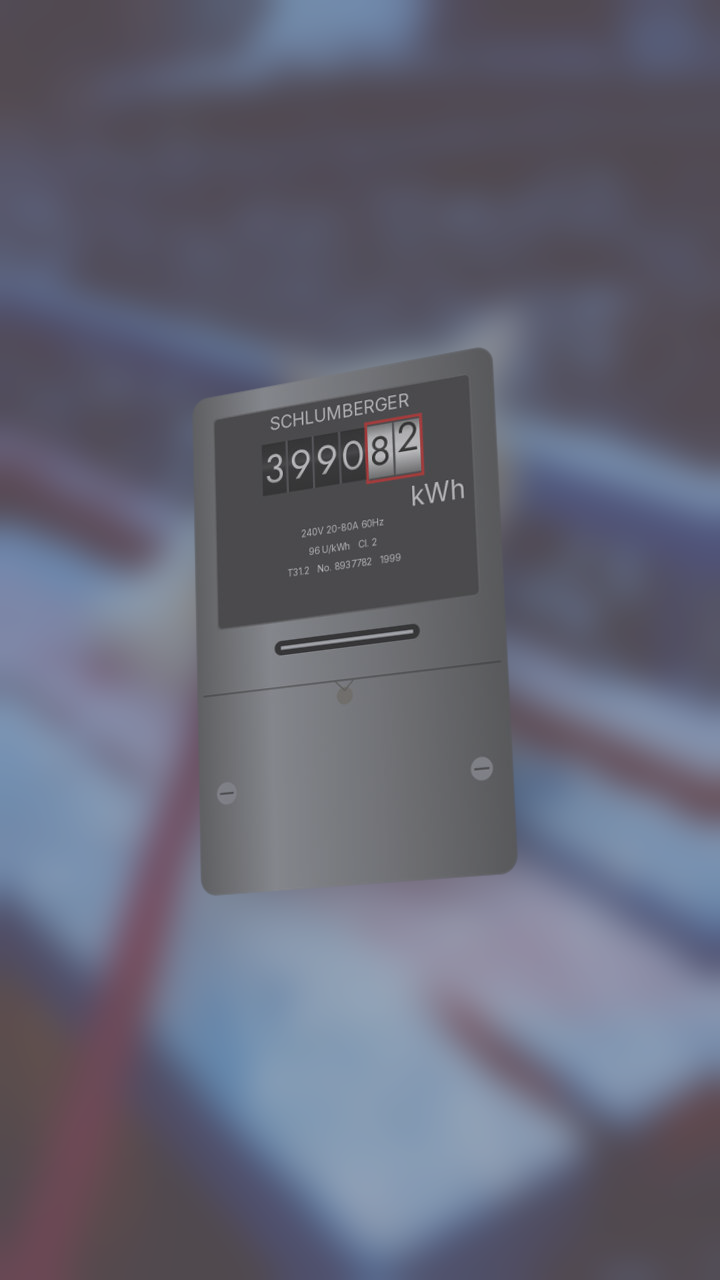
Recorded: 3990.82 kWh
